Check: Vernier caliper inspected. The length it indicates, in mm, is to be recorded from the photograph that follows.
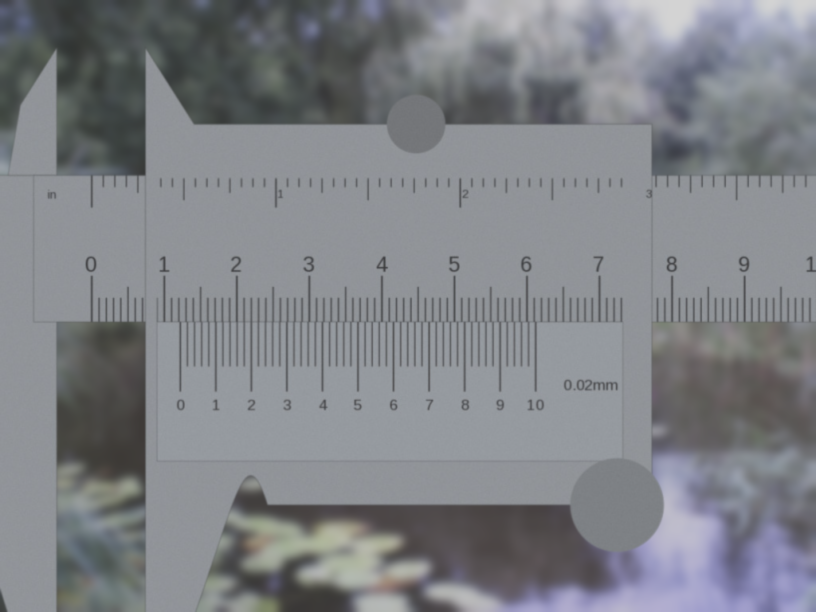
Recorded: 12.2 mm
